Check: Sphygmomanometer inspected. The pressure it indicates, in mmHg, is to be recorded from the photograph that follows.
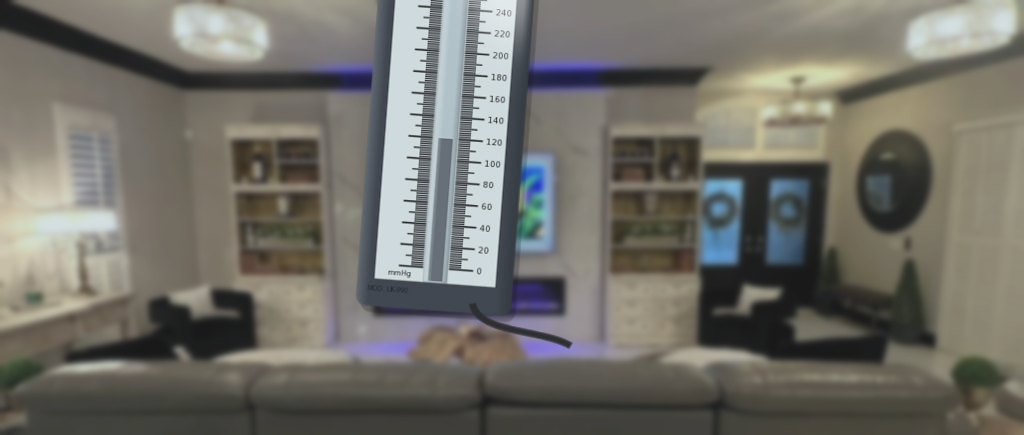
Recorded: 120 mmHg
